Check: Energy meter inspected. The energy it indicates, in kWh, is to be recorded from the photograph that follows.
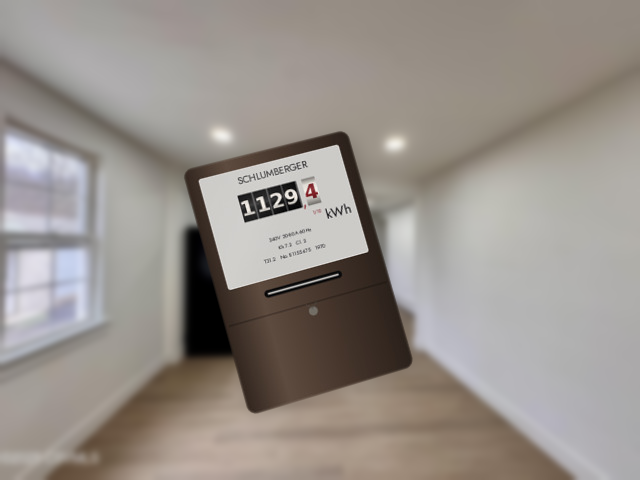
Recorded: 1129.4 kWh
